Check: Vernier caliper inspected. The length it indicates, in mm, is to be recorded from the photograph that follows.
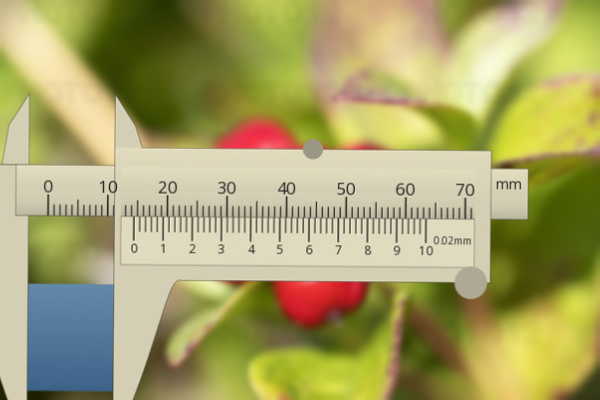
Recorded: 14.4 mm
